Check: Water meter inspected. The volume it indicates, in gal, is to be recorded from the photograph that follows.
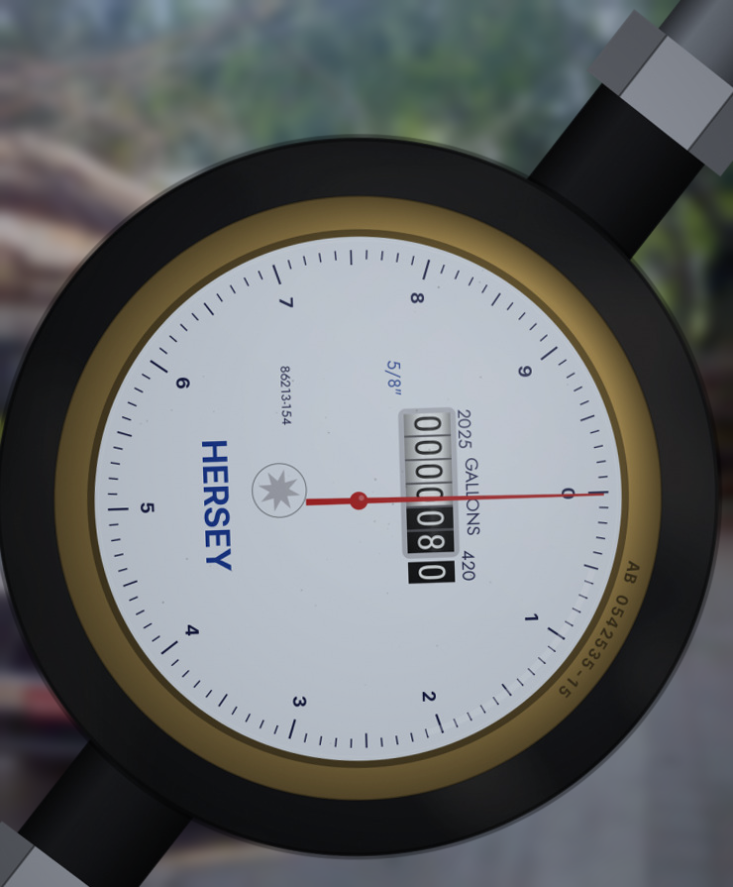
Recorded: 80.0 gal
